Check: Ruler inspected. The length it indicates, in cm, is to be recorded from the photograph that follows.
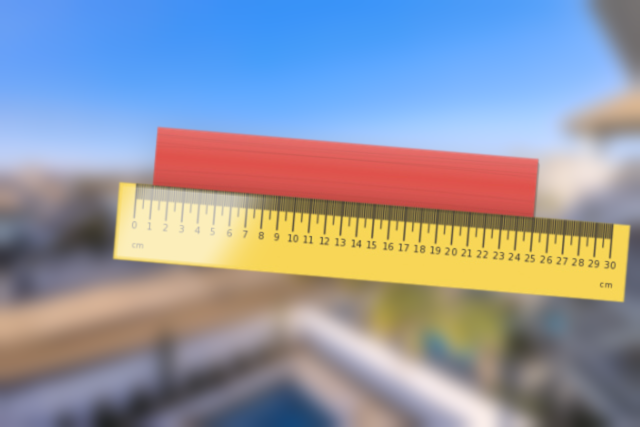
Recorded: 24 cm
